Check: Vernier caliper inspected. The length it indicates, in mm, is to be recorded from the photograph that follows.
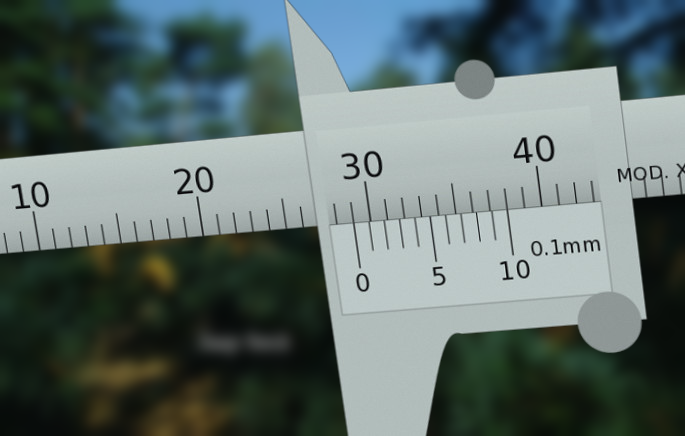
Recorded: 29.0 mm
